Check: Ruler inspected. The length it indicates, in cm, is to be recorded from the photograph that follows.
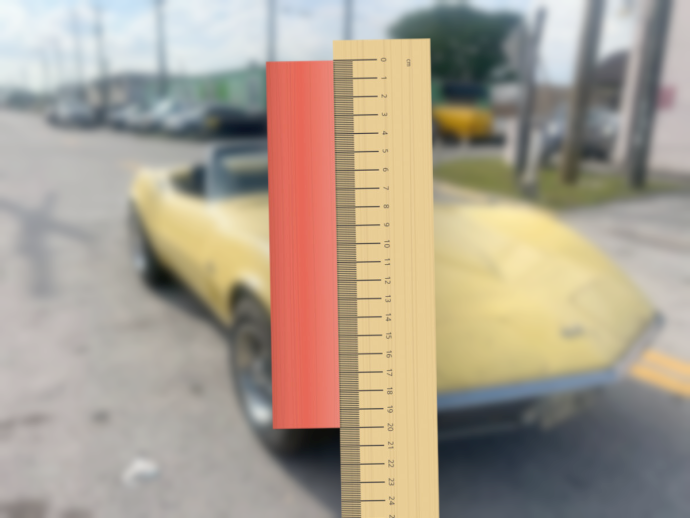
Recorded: 20 cm
